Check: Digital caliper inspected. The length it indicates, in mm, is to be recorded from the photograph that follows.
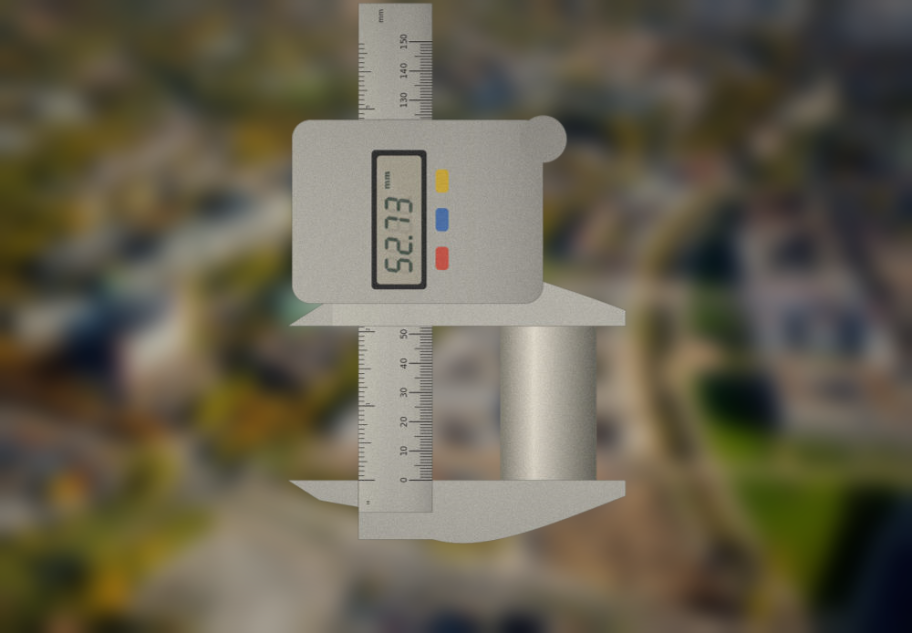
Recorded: 52.73 mm
